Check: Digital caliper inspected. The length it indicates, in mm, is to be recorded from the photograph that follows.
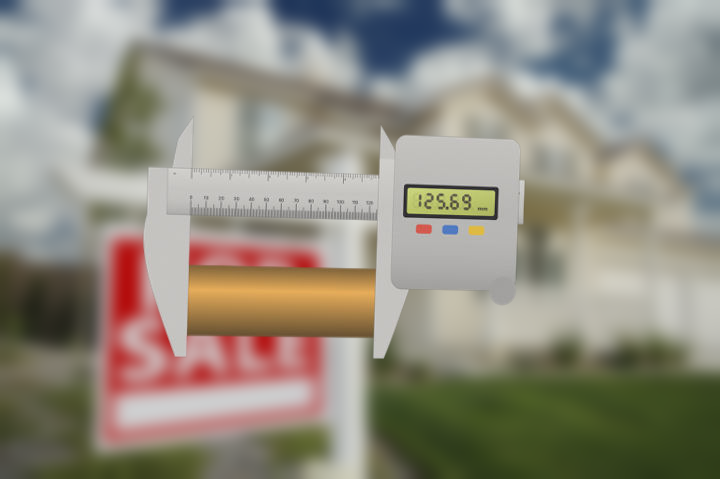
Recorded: 125.69 mm
